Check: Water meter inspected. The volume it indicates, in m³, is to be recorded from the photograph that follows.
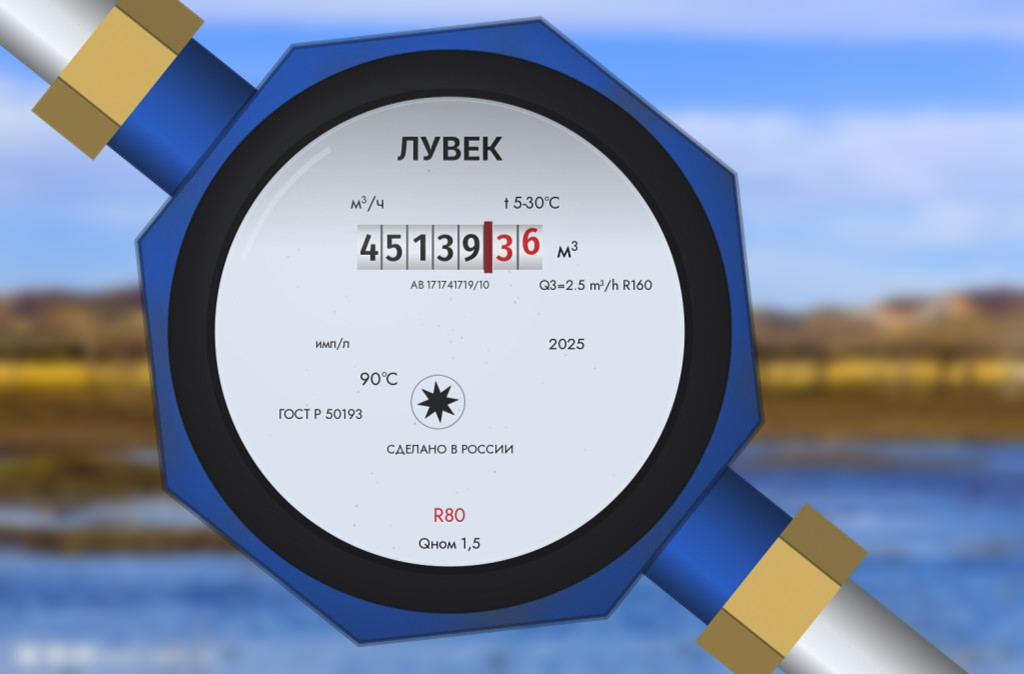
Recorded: 45139.36 m³
